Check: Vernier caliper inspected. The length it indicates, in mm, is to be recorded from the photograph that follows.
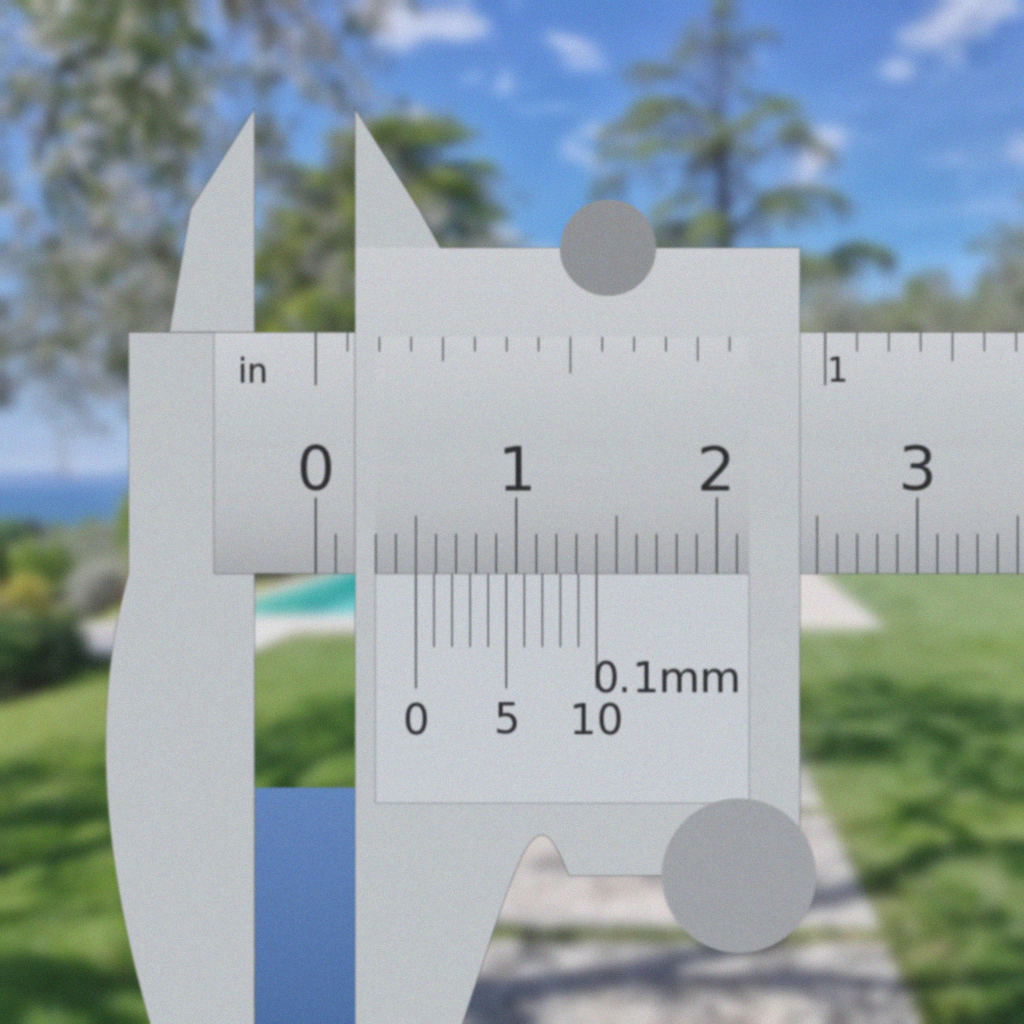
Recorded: 5.0 mm
